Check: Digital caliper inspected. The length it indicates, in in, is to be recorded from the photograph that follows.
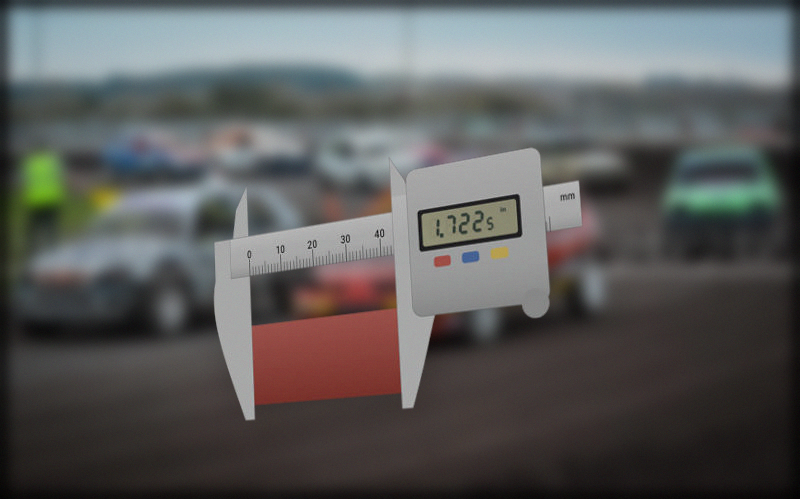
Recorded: 1.7225 in
